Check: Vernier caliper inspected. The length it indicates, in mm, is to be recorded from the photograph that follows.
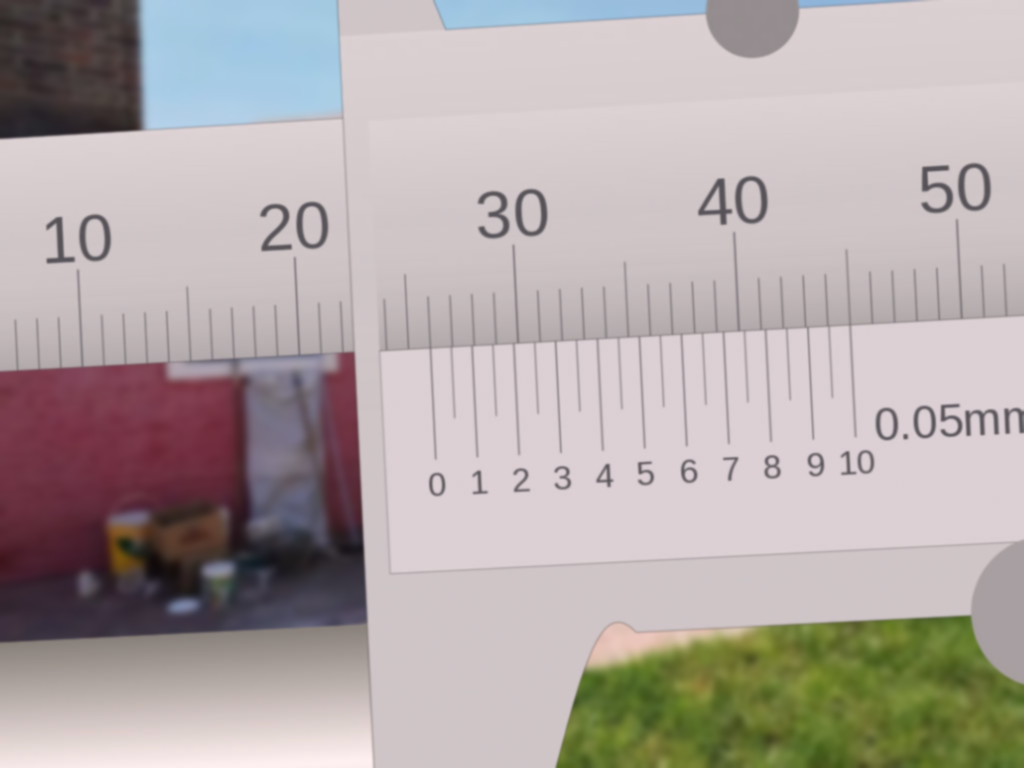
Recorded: 26.0 mm
